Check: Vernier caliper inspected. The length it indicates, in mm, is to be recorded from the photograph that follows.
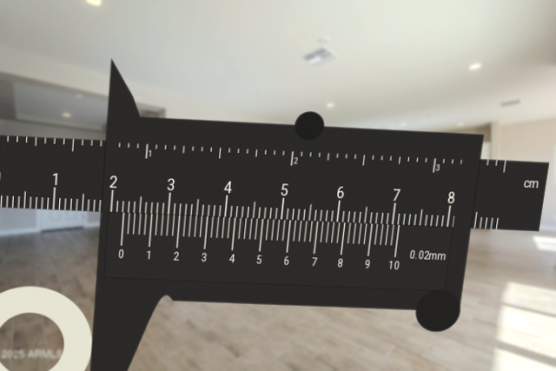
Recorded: 22.2 mm
